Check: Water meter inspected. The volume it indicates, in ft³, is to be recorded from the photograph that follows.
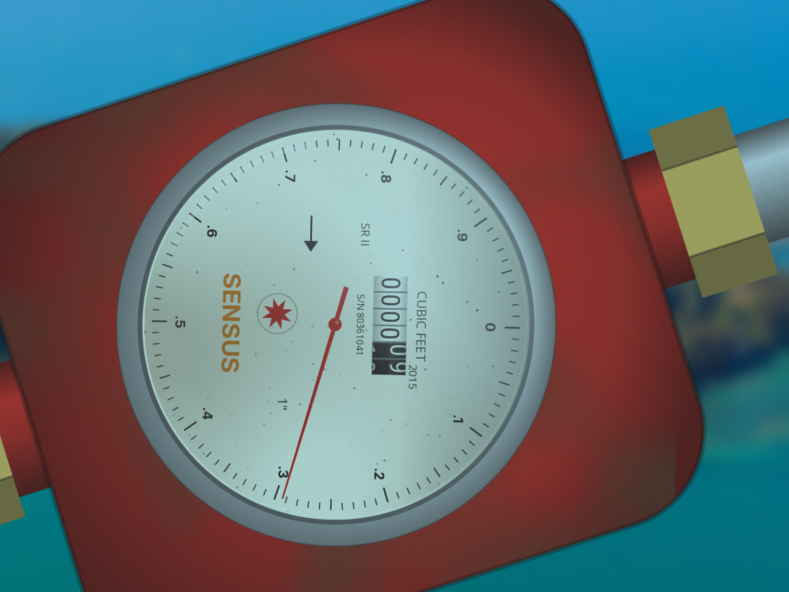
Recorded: 9.29 ft³
